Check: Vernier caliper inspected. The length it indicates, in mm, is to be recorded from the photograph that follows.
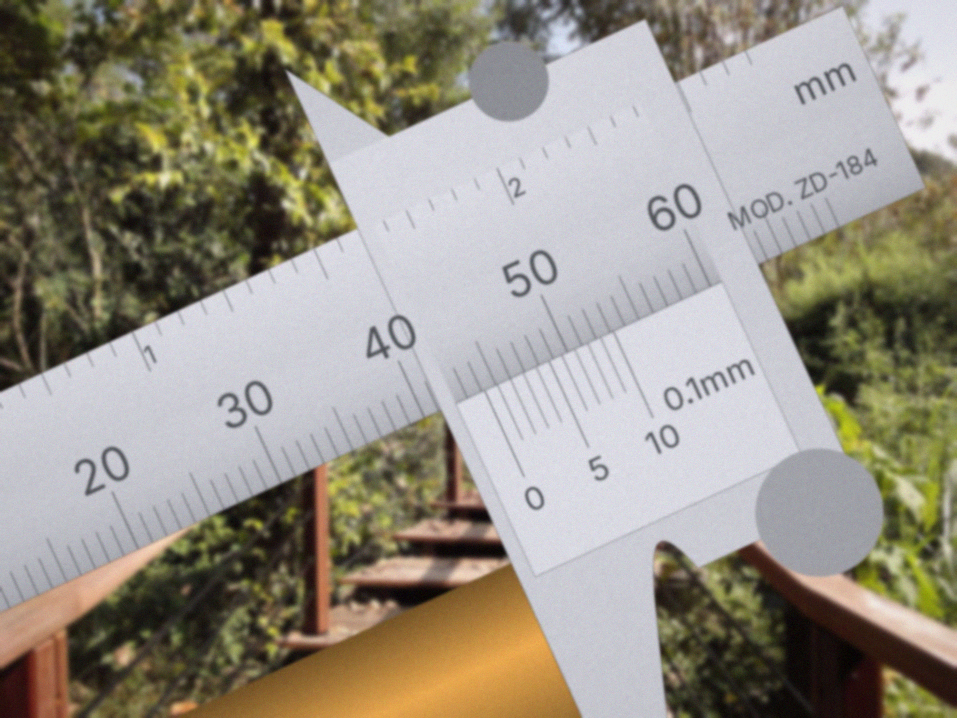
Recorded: 44.2 mm
